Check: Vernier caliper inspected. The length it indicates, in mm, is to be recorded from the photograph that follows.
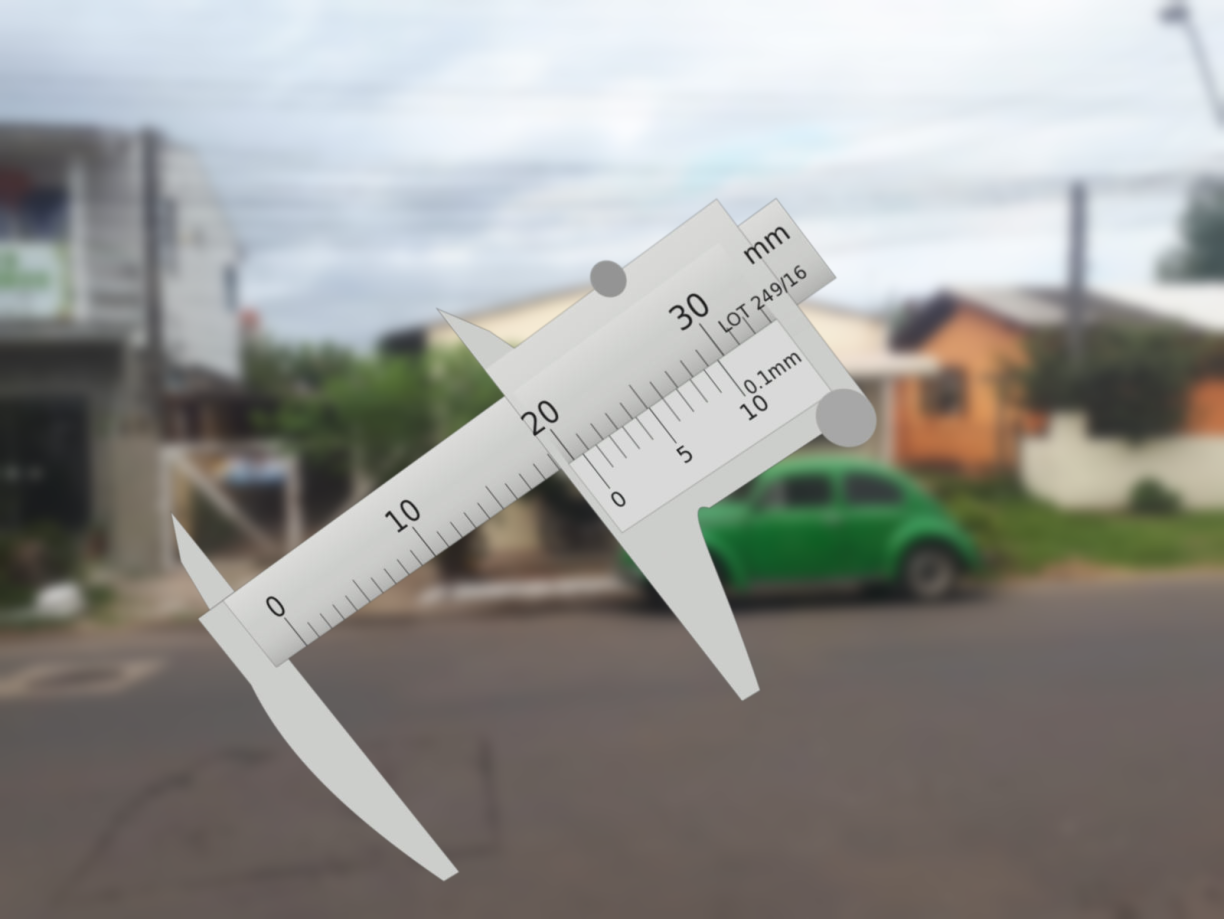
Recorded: 20.6 mm
